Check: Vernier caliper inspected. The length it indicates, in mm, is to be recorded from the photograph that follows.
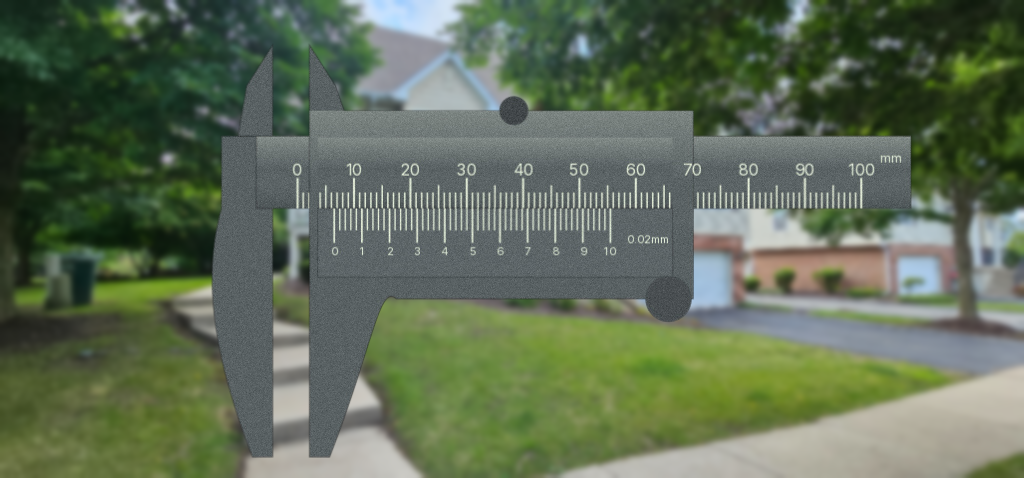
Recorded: 6.5 mm
